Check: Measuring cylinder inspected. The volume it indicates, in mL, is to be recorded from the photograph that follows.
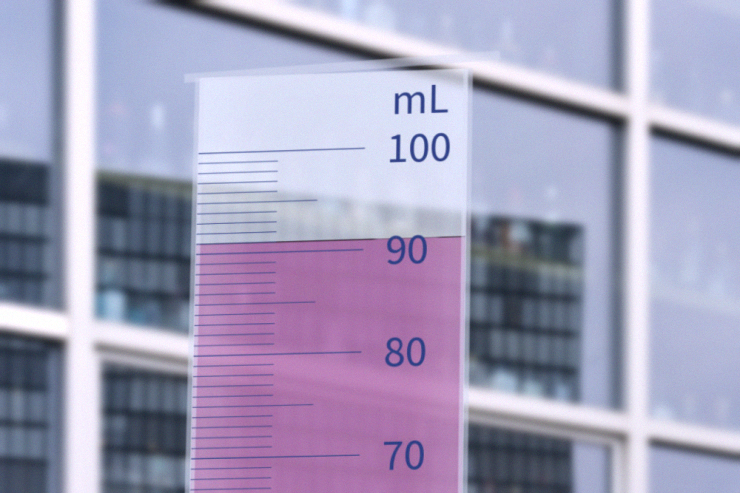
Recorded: 91 mL
